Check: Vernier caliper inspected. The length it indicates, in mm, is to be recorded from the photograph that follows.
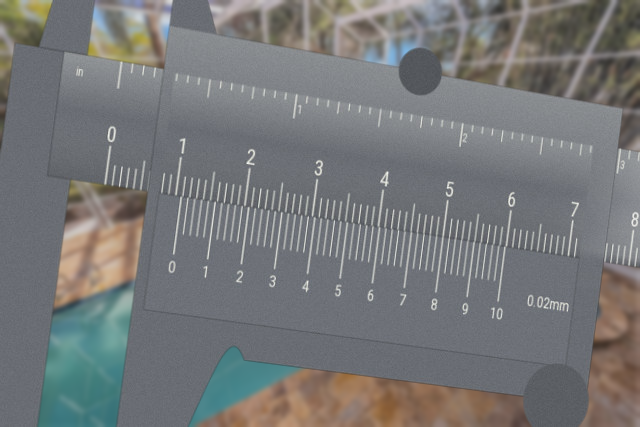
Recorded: 10.8 mm
